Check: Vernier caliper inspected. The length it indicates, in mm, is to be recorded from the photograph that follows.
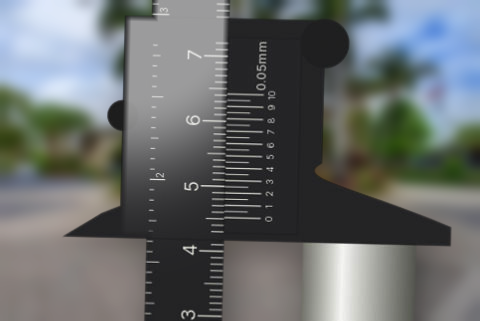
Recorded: 45.2 mm
